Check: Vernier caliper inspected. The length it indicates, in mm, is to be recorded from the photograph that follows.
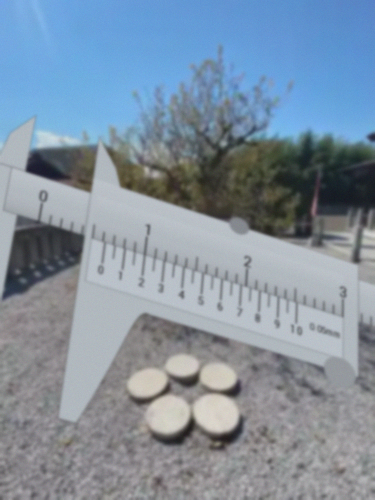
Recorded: 6.2 mm
